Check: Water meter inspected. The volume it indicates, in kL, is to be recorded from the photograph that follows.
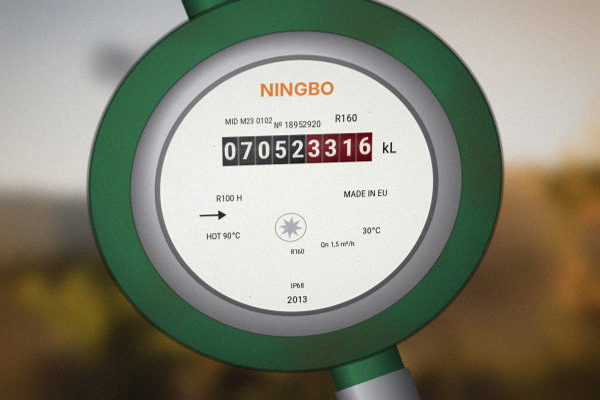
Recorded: 7052.3316 kL
